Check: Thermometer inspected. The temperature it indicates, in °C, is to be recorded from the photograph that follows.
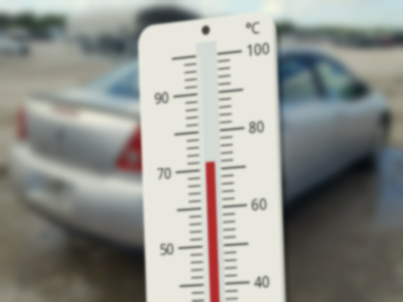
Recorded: 72 °C
